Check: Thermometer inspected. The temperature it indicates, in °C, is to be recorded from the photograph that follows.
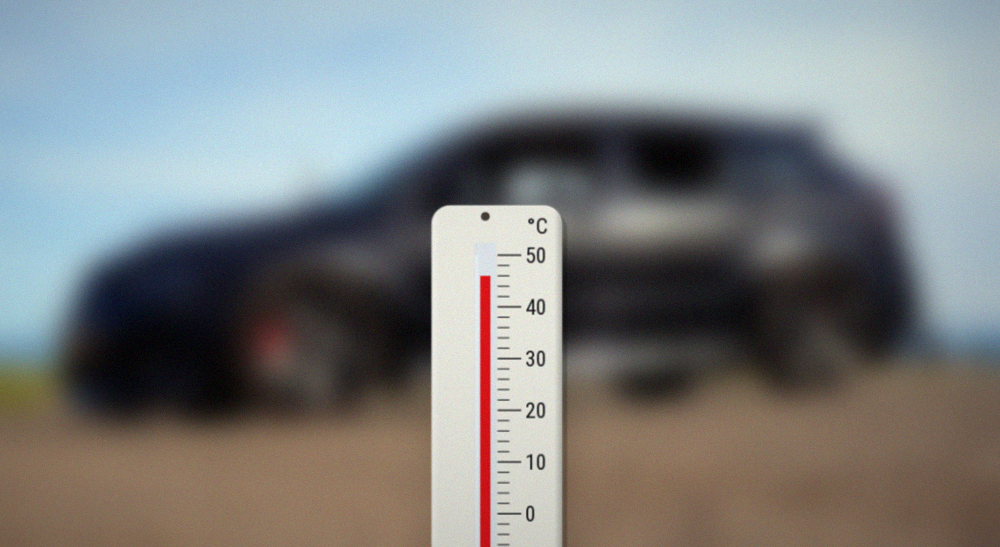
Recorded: 46 °C
